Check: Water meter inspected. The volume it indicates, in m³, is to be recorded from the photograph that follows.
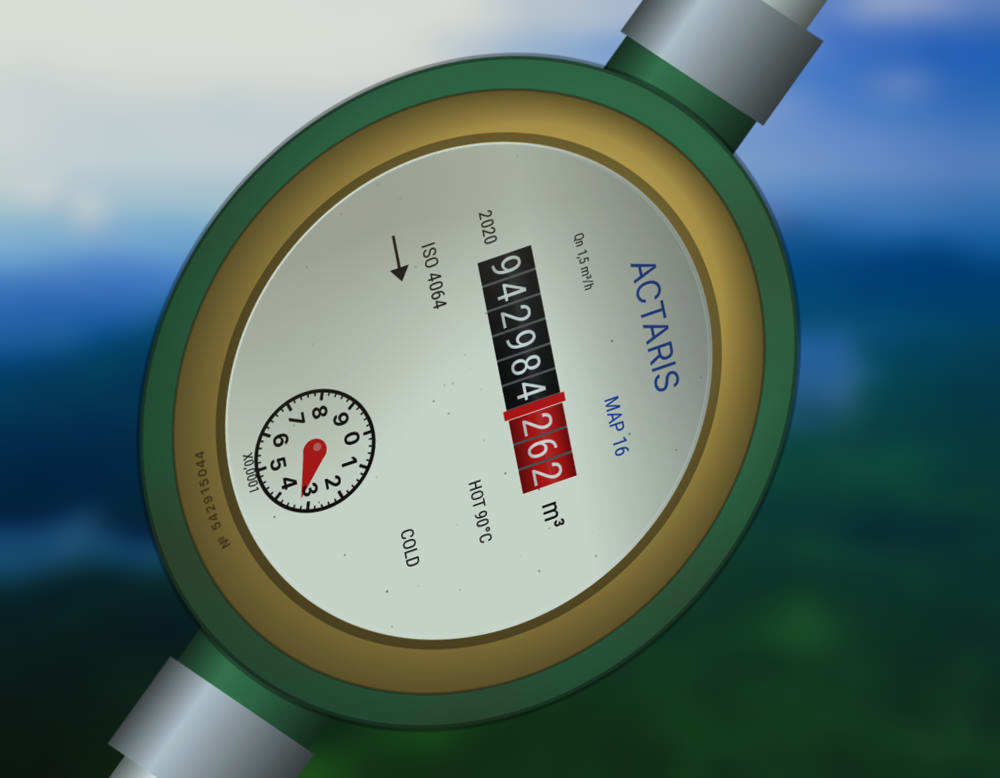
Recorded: 942984.2623 m³
